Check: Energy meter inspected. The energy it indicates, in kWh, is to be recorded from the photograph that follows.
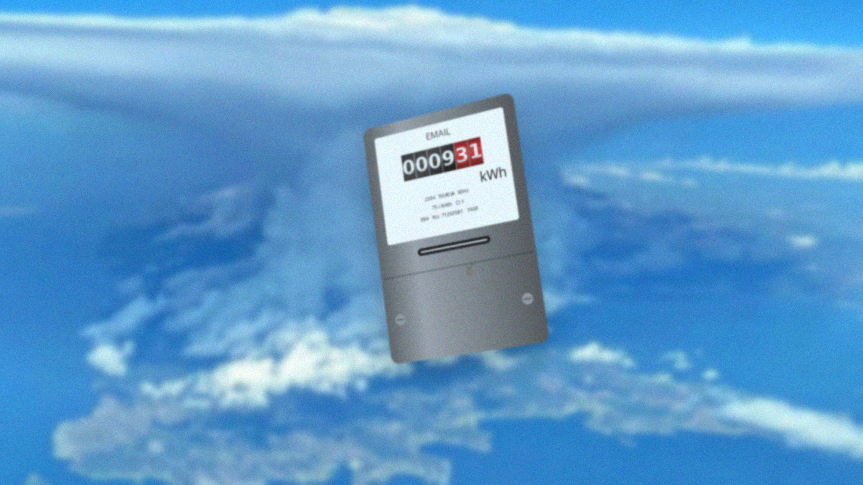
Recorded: 9.31 kWh
